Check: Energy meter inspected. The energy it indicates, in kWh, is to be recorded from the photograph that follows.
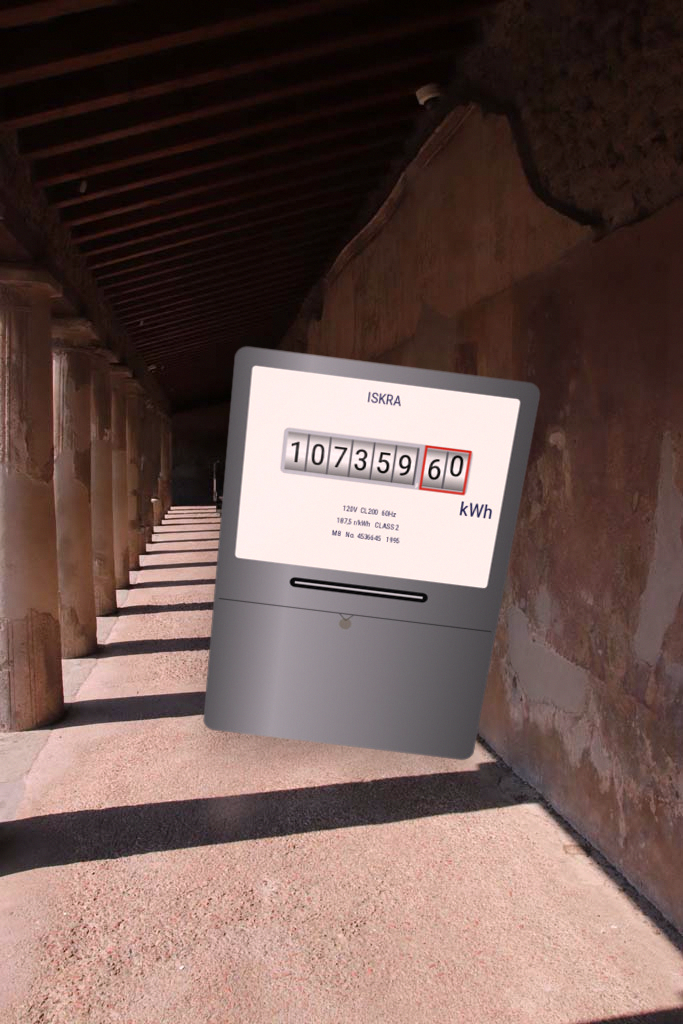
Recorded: 107359.60 kWh
